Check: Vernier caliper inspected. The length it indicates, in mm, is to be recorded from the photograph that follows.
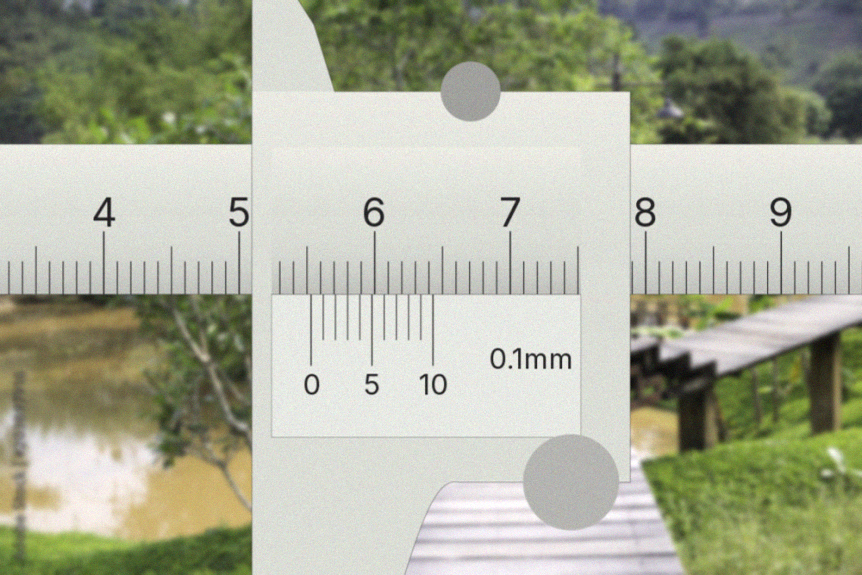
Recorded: 55.3 mm
